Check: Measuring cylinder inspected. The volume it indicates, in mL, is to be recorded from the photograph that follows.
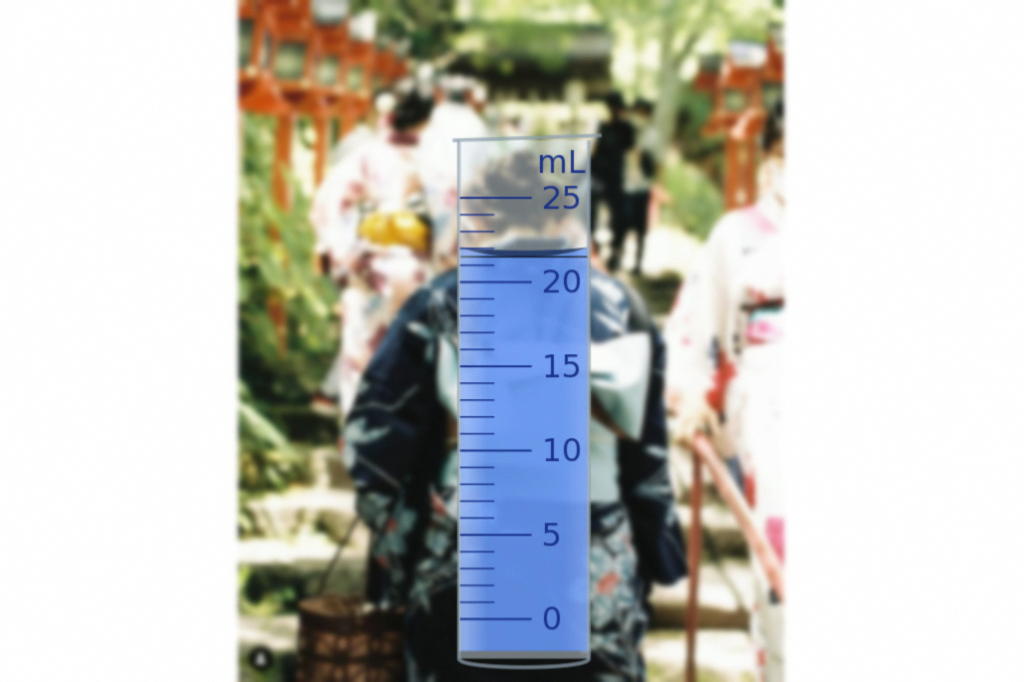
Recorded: 21.5 mL
